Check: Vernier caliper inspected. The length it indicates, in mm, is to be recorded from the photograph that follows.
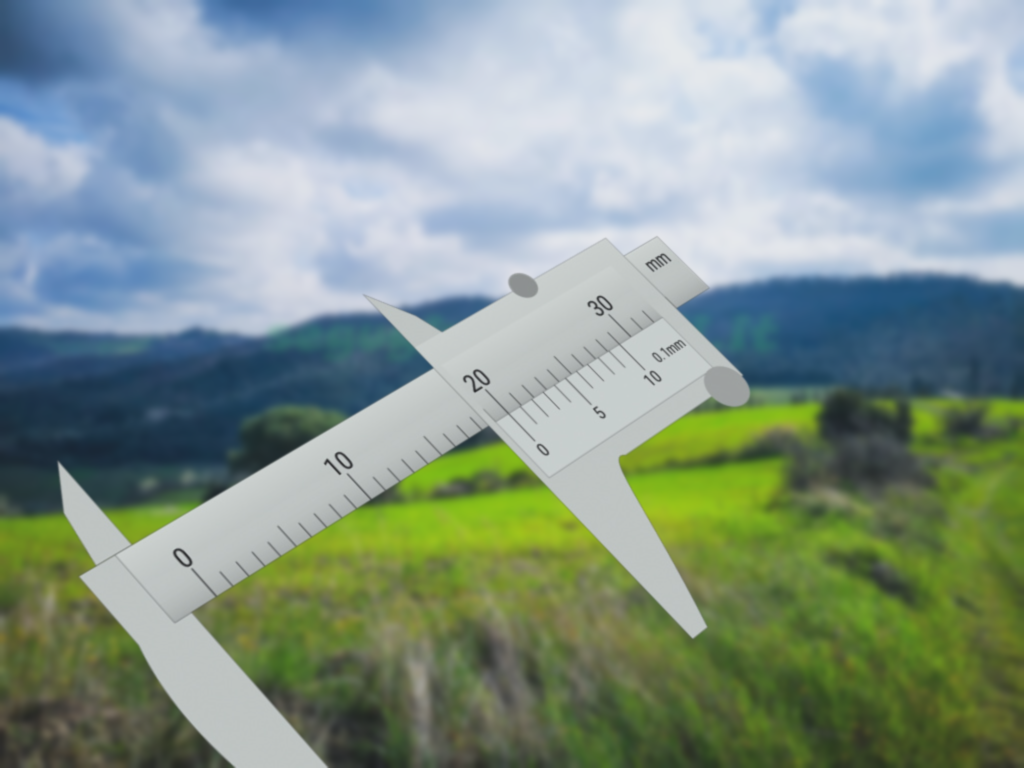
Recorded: 20.0 mm
